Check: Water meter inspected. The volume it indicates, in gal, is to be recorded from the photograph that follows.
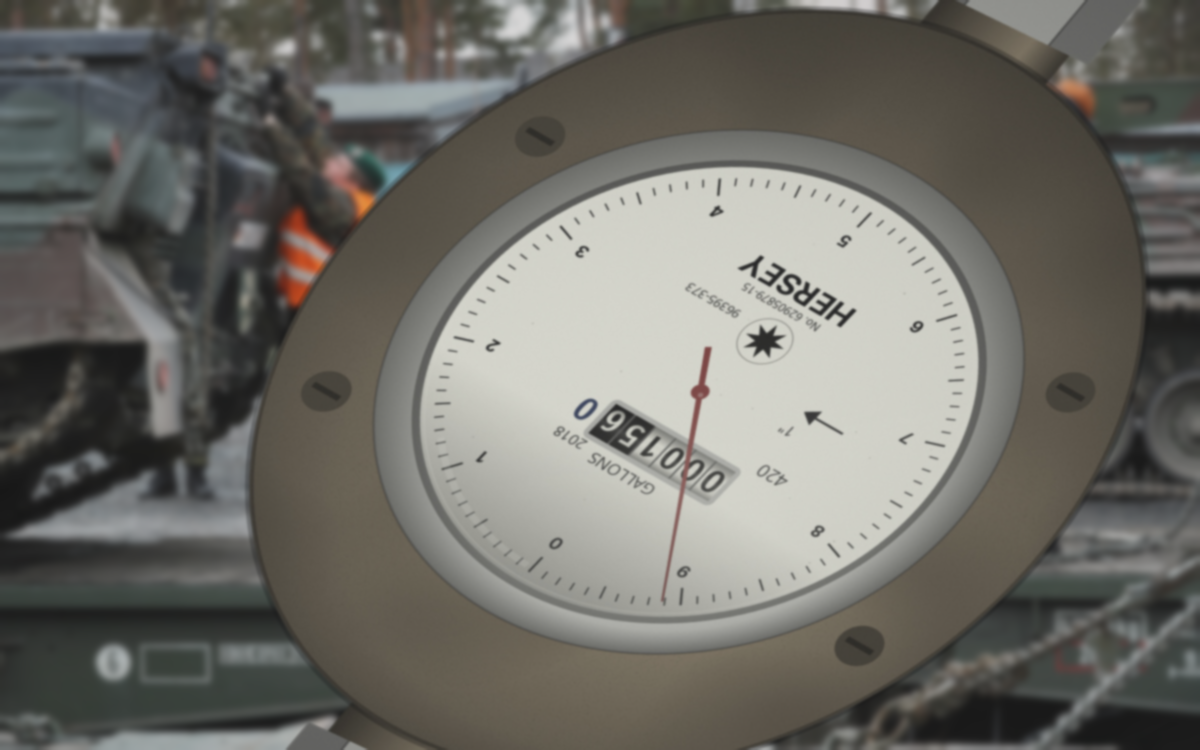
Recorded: 1559.1 gal
